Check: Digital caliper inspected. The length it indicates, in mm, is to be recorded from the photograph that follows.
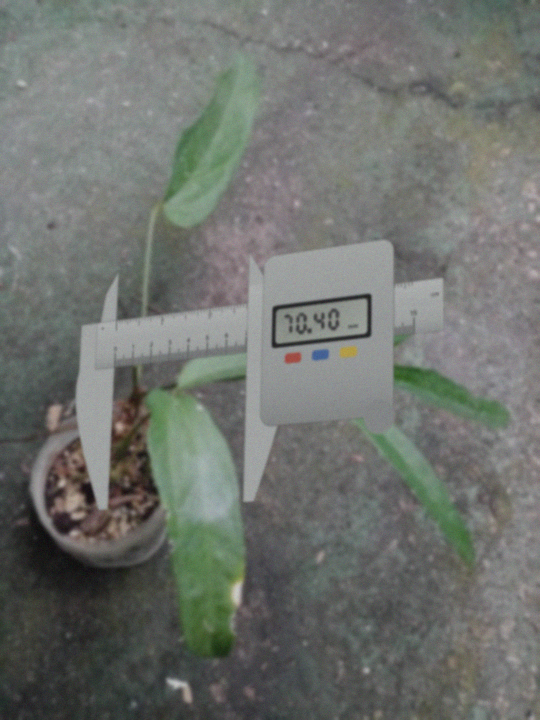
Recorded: 70.40 mm
